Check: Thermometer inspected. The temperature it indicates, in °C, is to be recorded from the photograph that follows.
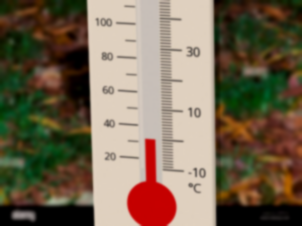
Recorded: 0 °C
